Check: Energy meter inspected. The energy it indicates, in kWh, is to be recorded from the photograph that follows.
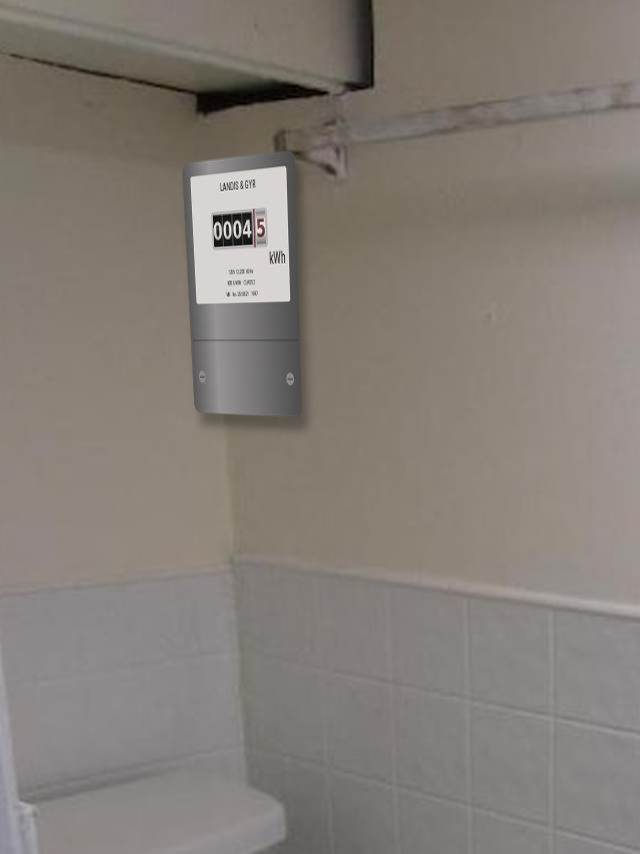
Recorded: 4.5 kWh
